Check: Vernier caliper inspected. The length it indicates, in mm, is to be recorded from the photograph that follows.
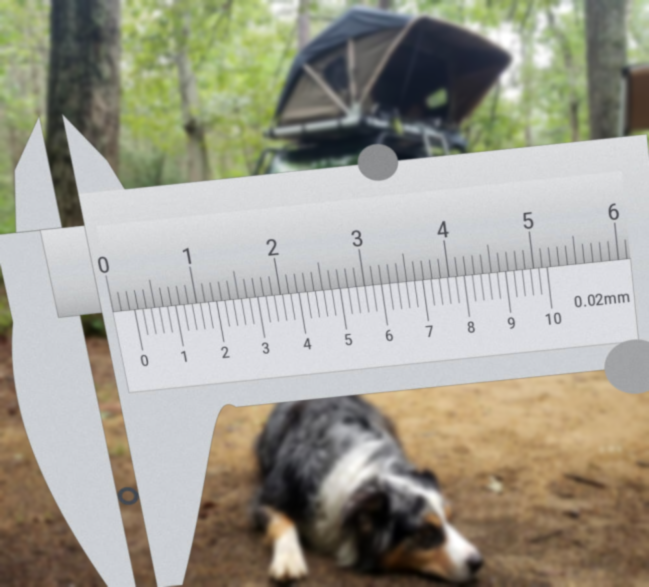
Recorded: 2.6 mm
